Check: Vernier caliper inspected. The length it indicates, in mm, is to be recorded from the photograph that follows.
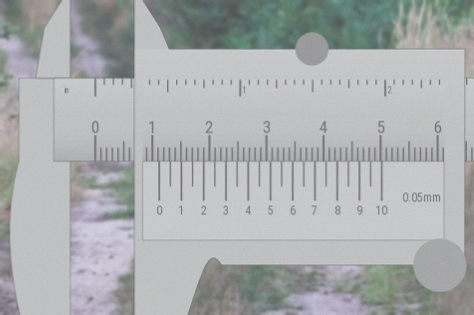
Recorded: 11.2 mm
